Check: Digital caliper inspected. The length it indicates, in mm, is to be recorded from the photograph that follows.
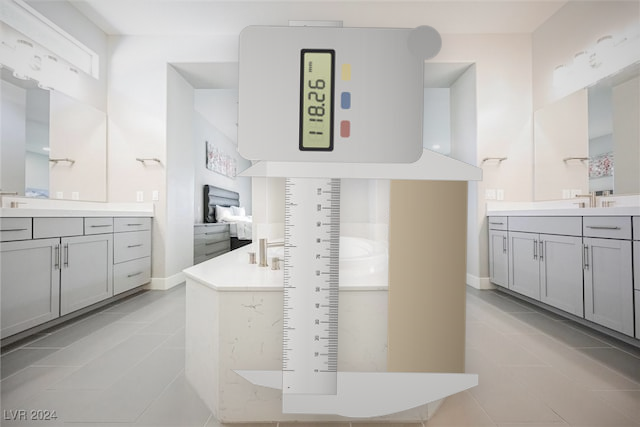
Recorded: 118.26 mm
